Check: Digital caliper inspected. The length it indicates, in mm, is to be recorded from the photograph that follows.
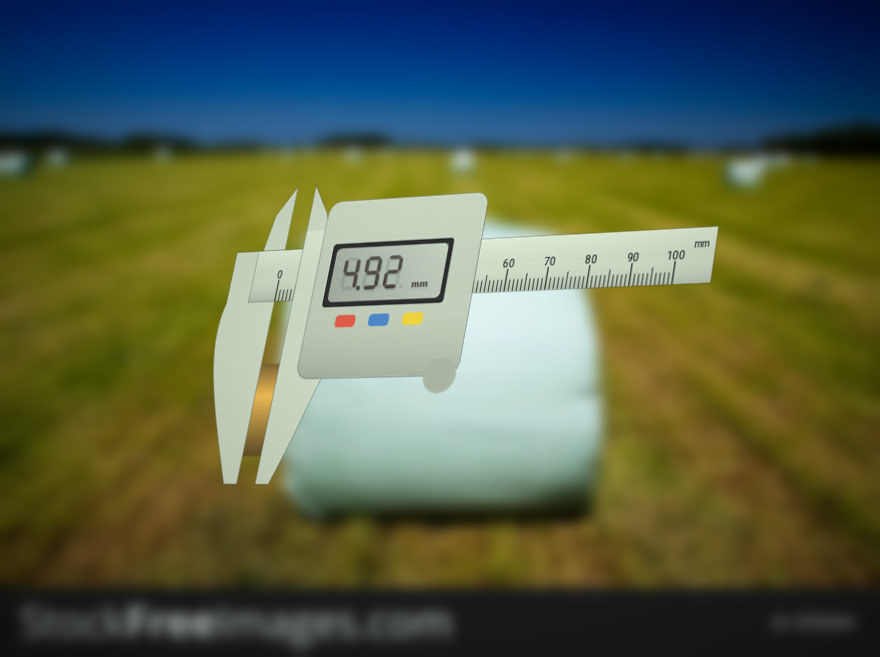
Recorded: 4.92 mm
